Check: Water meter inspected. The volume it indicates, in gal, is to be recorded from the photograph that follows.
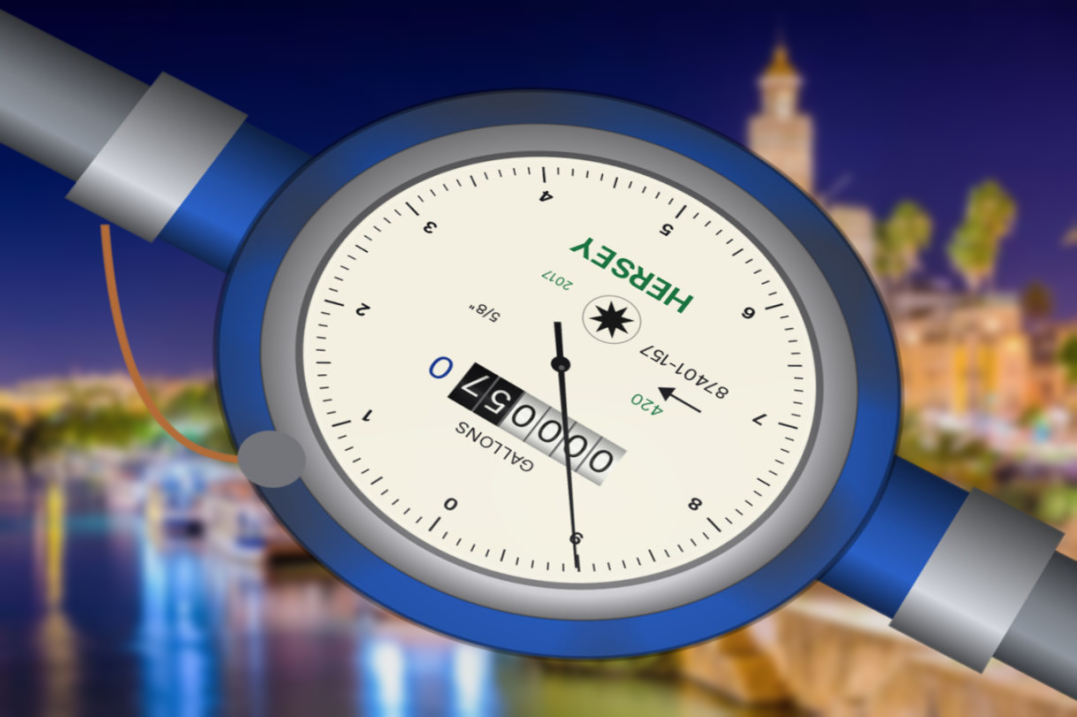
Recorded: 569.0 gal
